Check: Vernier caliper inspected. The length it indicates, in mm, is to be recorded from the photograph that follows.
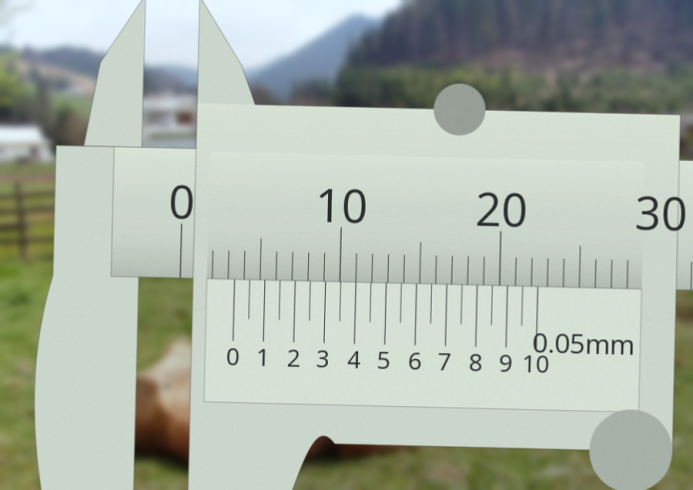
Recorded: 3.4 mm
